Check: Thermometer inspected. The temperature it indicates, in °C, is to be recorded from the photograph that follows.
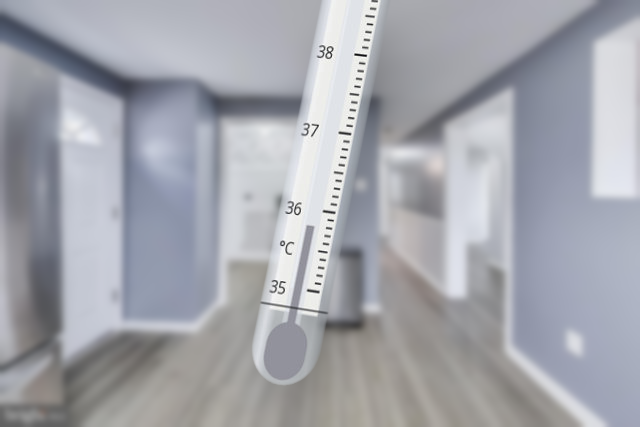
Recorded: 35.8 °C
